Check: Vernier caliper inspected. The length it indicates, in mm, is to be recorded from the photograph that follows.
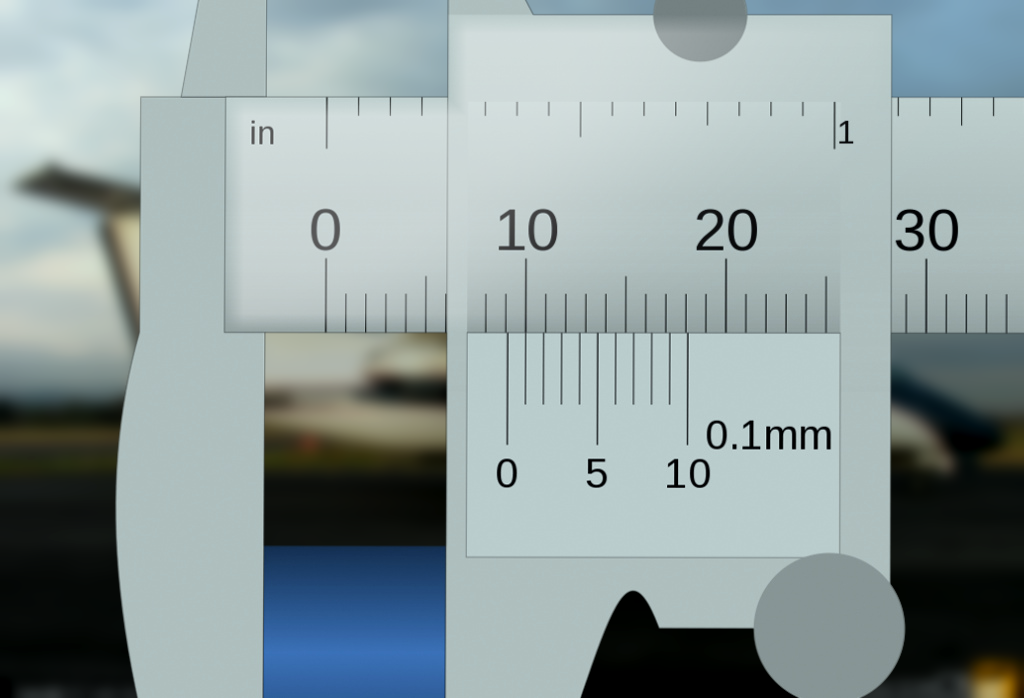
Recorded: 9.1 mm
